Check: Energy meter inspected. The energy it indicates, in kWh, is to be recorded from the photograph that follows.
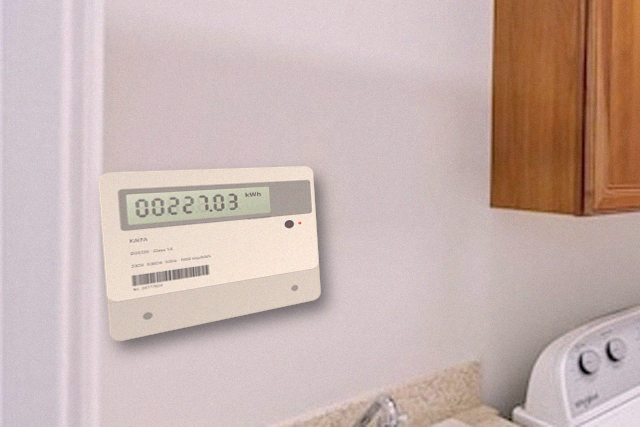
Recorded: 227.03 kWh
